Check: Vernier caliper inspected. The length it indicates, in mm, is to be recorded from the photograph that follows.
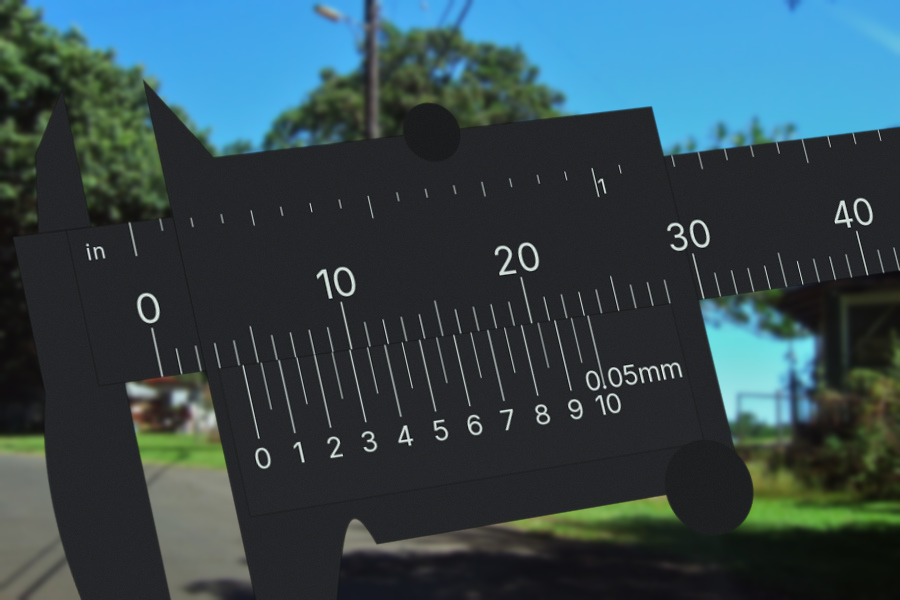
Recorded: 4.2 mm
